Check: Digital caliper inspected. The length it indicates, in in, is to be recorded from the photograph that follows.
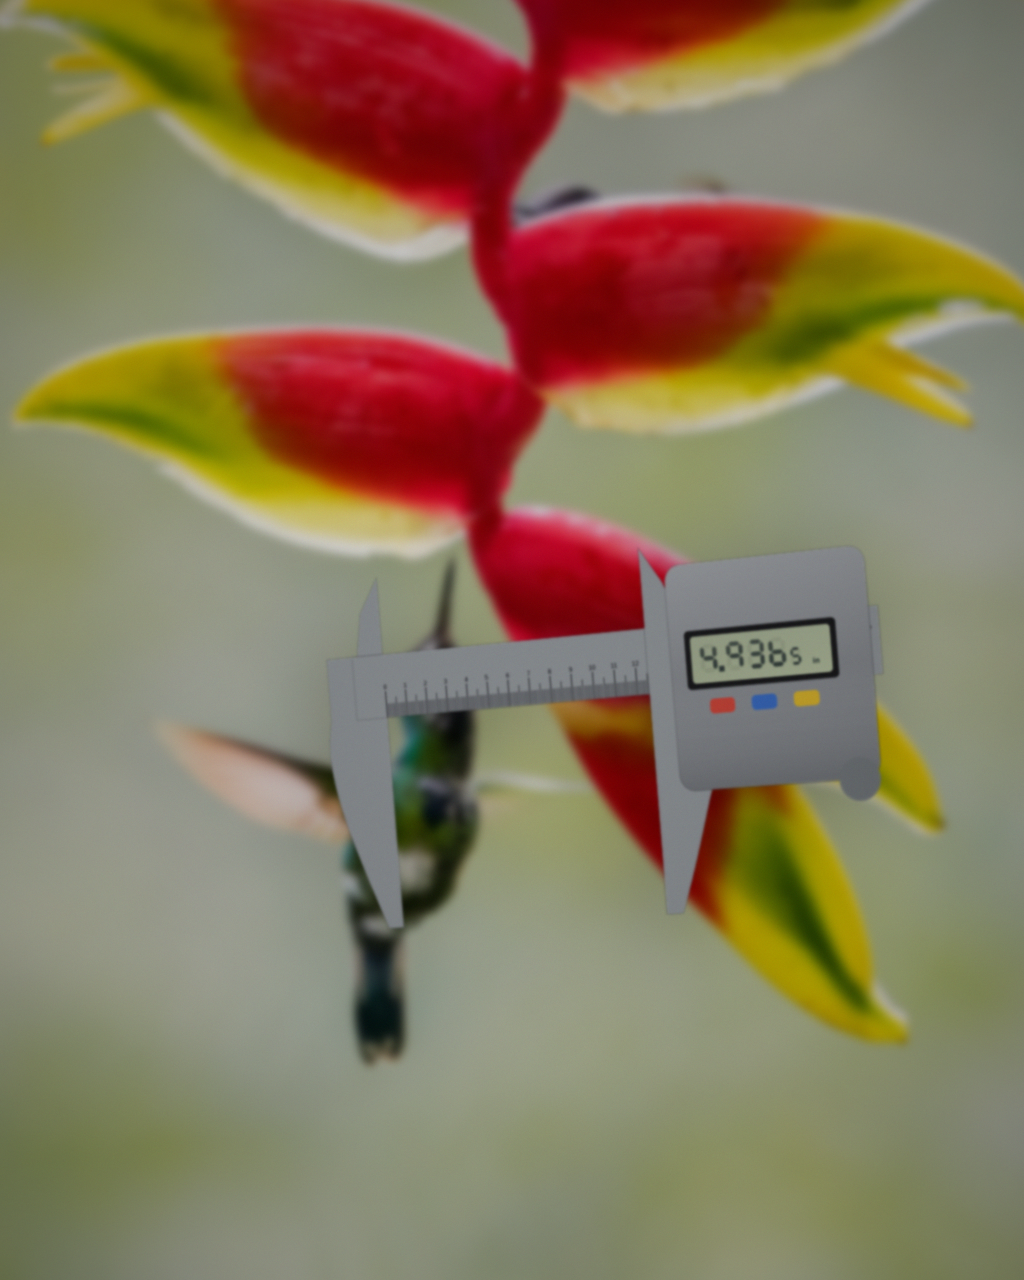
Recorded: 4.9365 in
